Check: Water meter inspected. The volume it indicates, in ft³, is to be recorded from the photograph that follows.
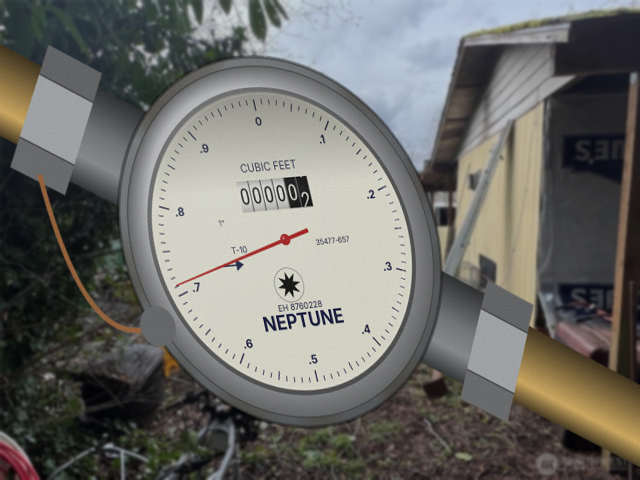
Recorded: 1.71 ft³
